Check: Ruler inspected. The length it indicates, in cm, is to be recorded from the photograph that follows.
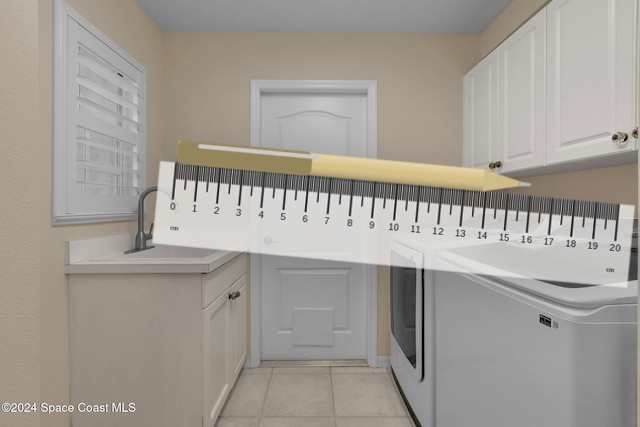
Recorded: 16 cm
